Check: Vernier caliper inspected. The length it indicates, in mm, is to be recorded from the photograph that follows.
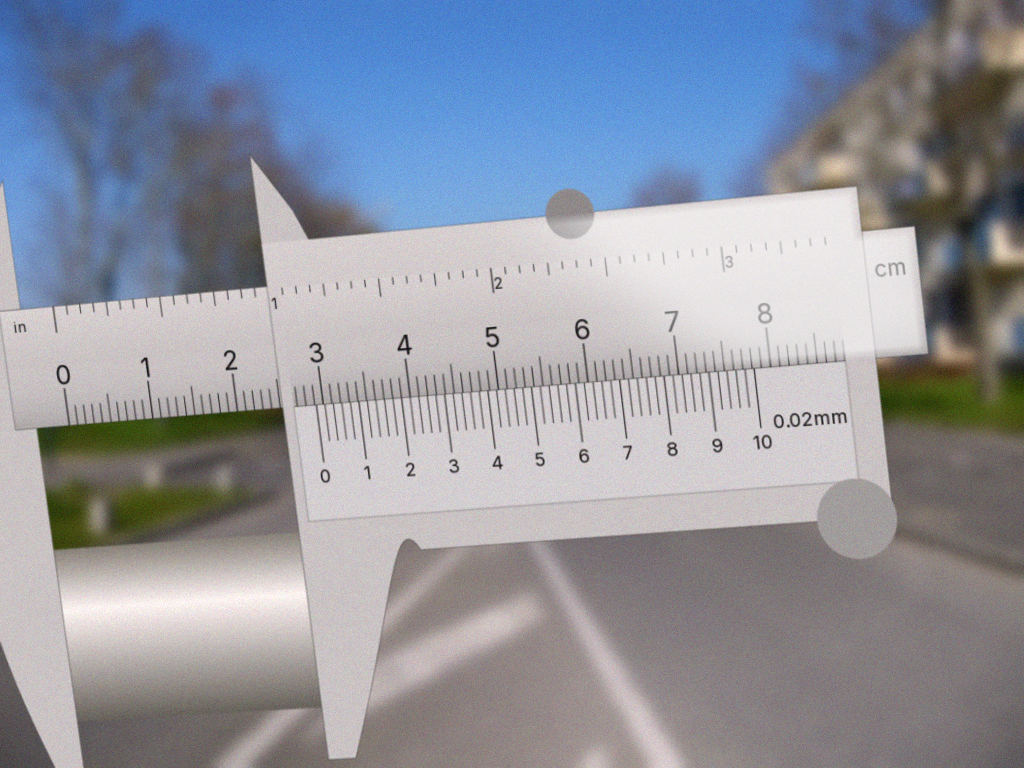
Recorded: 29.2 mm
